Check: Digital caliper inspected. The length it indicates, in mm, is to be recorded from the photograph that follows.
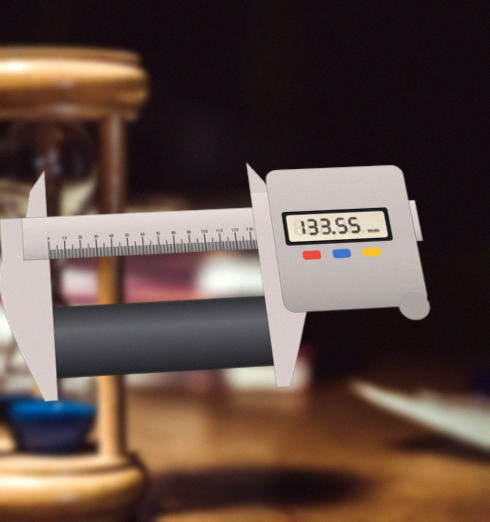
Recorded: 133.55 mm
